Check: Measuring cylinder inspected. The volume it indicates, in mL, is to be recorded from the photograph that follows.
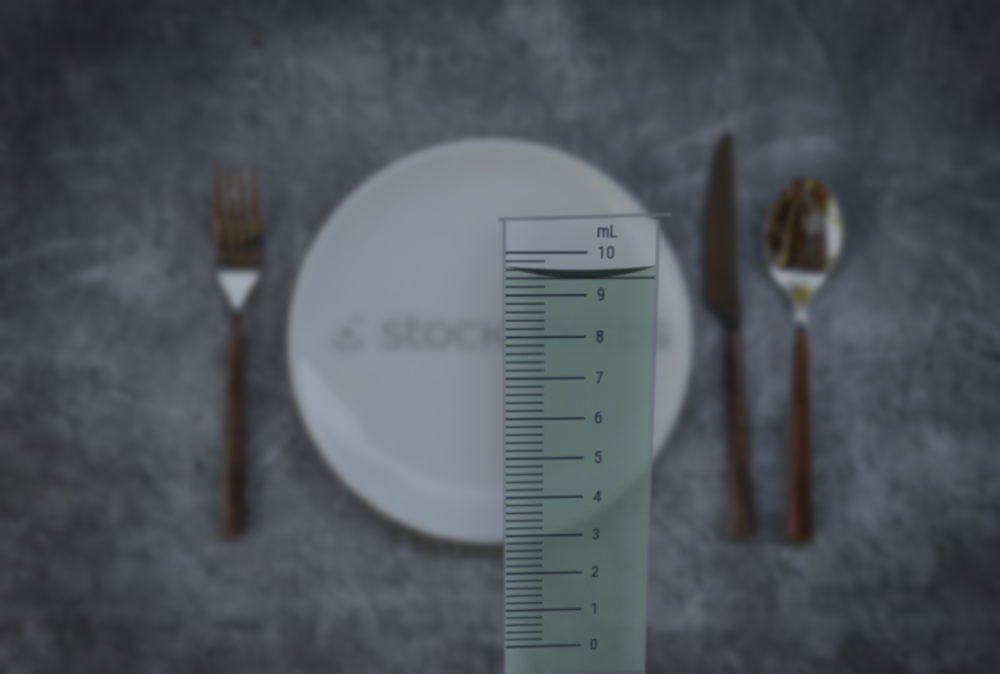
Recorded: 9.4 mL
